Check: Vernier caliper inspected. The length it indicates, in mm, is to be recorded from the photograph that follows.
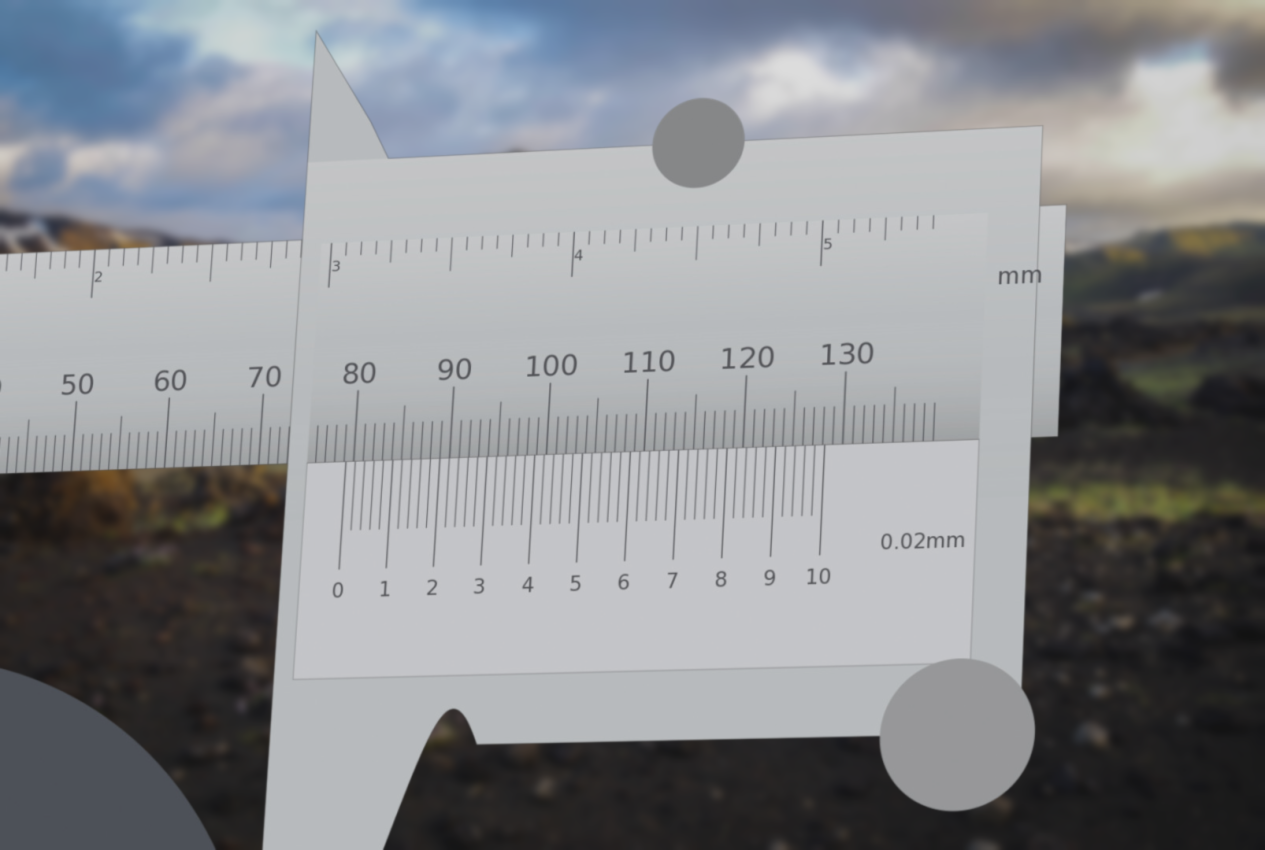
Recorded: 79.2 mm
